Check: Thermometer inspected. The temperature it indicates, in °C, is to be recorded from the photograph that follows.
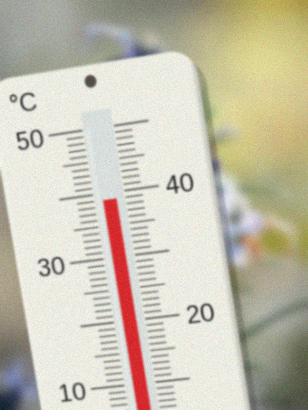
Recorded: 39 °C
